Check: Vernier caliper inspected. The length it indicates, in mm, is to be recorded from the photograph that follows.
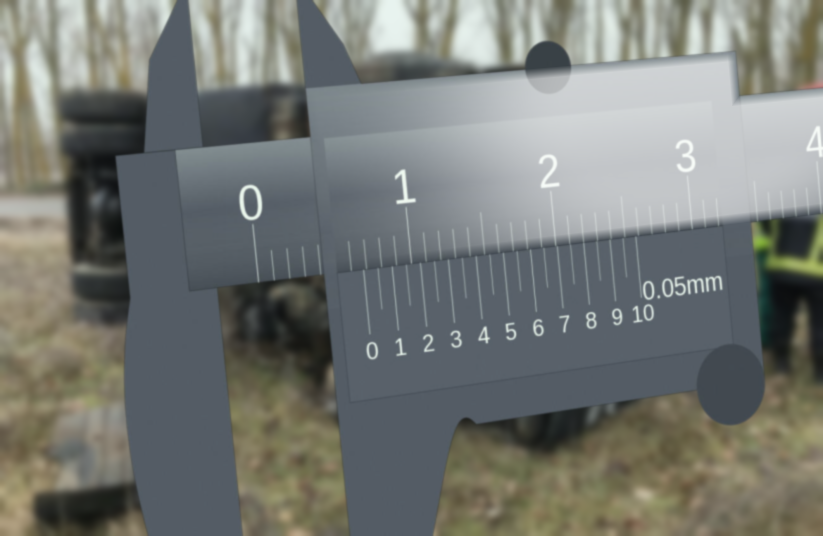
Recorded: 6.8 mm
